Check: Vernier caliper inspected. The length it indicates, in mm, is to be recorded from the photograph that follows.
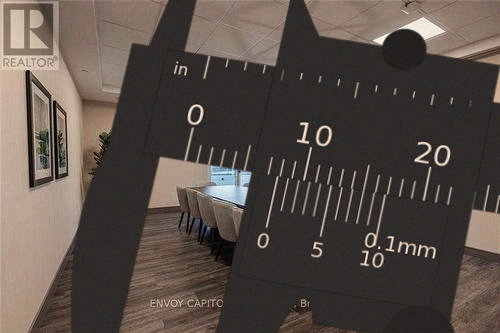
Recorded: 7.8 mm
